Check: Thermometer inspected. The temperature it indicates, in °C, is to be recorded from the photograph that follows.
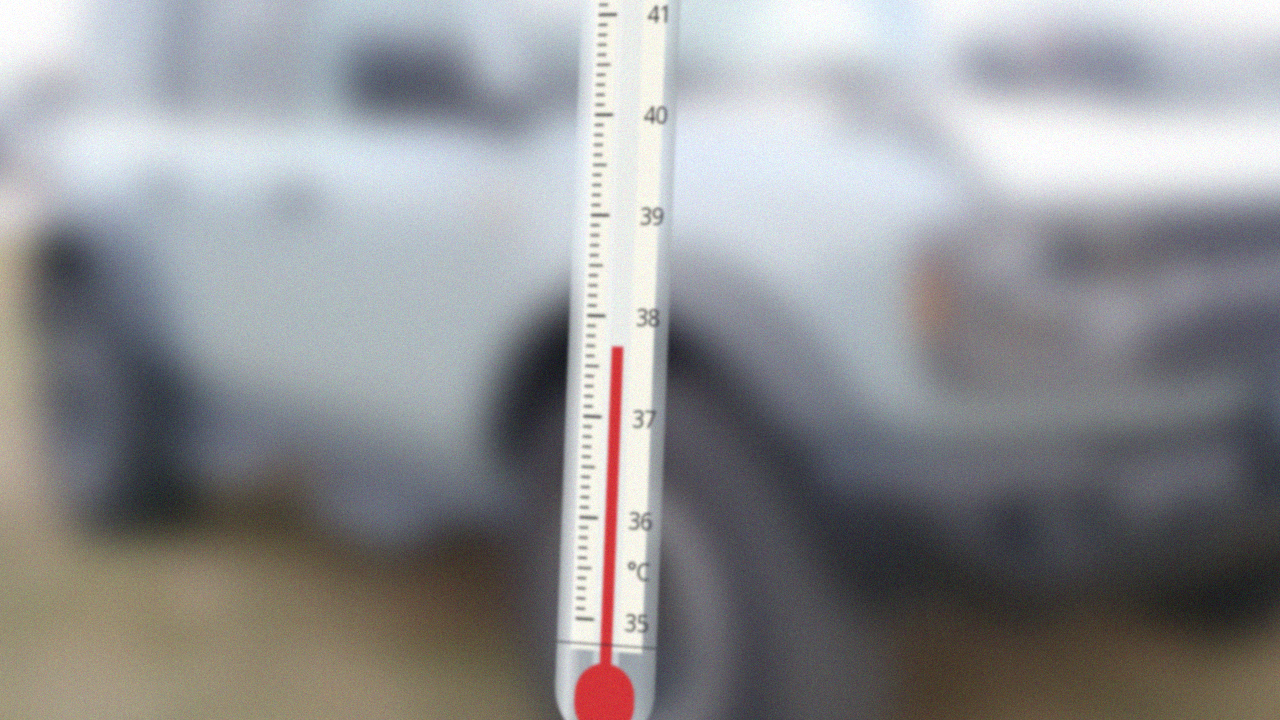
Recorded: 37.7 °C
